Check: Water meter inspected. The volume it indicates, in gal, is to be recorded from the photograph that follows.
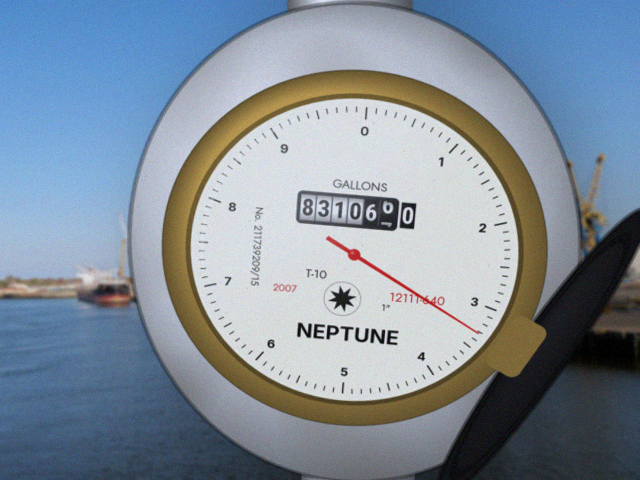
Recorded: 8310663.3 gal
